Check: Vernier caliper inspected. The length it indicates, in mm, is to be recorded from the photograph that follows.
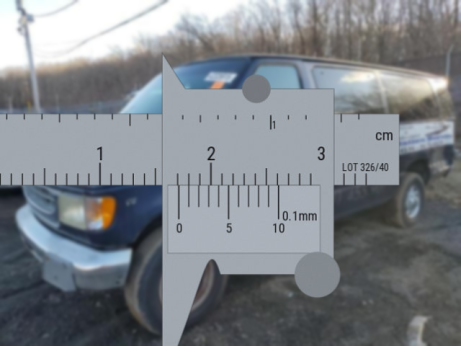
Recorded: 17.1 mm
